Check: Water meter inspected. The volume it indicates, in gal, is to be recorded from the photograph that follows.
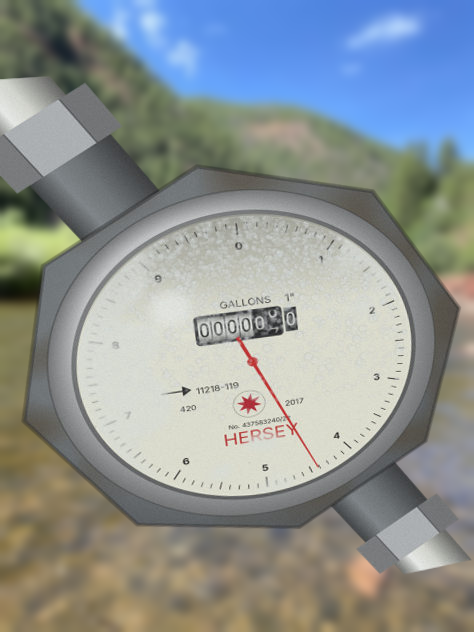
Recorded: 64.4 gal
